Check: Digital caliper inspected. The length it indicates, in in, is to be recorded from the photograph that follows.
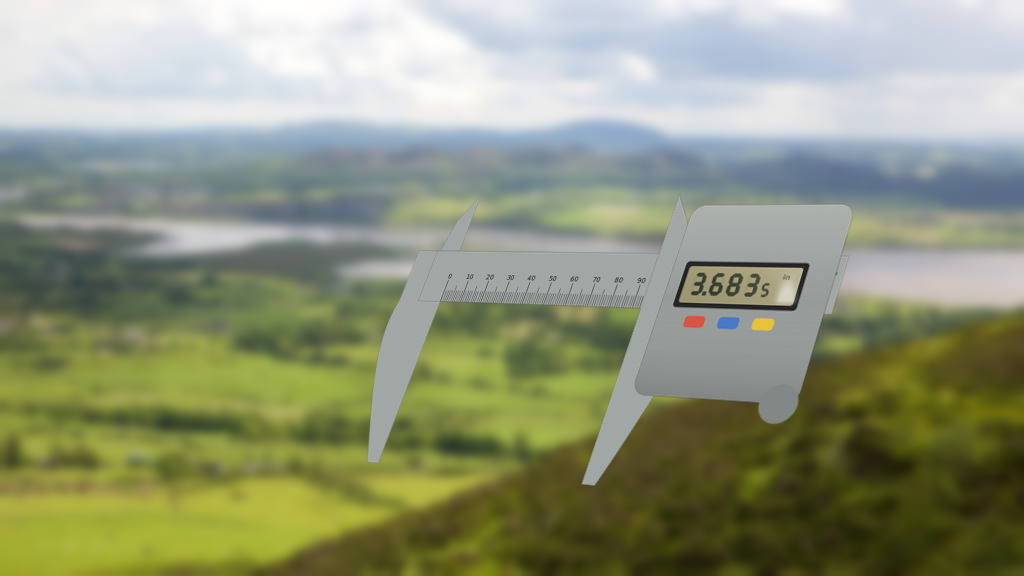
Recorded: 3.6835 in
